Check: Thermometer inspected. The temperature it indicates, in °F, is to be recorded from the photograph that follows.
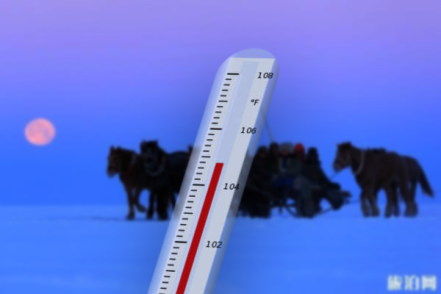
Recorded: 104.8 °F
